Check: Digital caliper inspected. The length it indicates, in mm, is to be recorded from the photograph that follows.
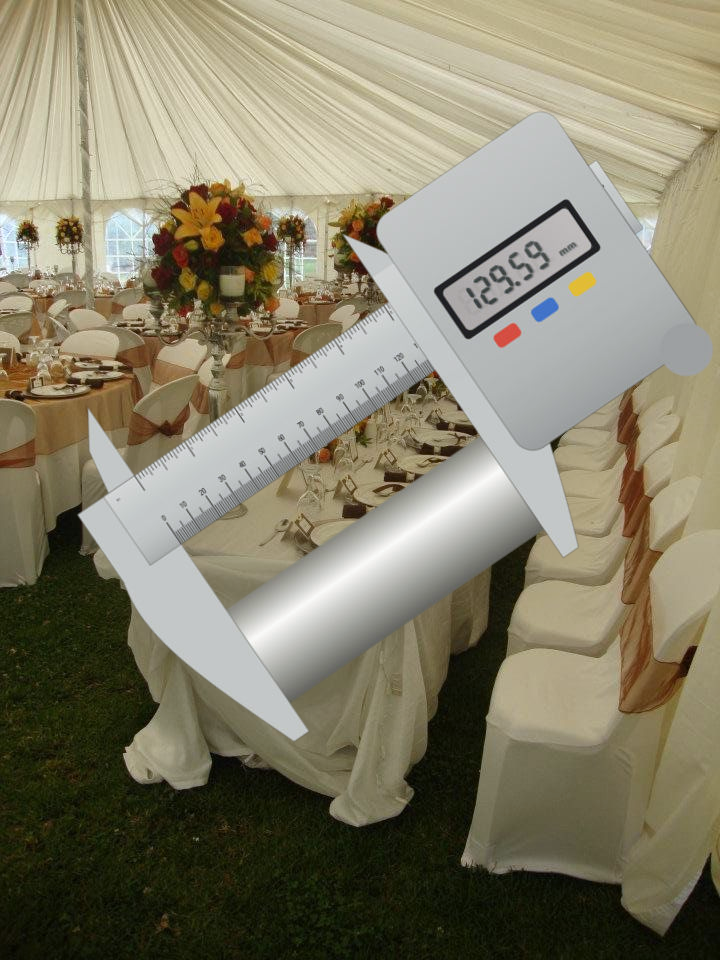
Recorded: 129.59 mm
